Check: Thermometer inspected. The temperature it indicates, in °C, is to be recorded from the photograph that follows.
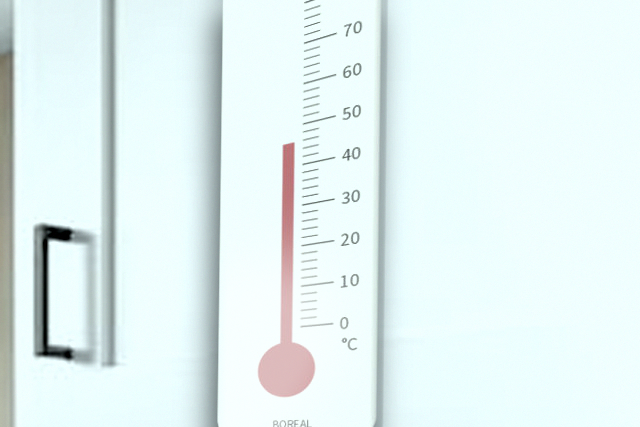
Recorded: 46 °C
